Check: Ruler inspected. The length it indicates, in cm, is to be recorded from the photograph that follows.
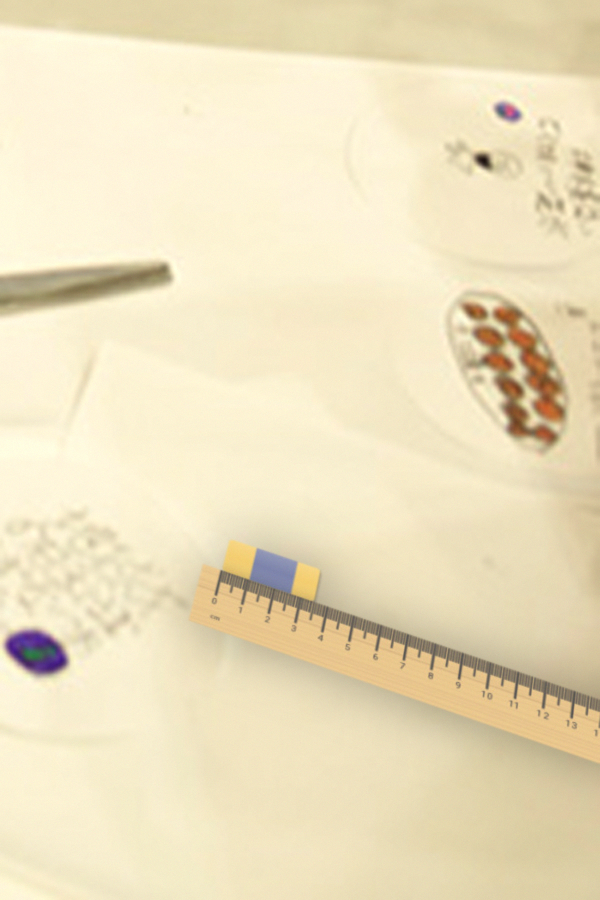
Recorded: 3.5 cm
